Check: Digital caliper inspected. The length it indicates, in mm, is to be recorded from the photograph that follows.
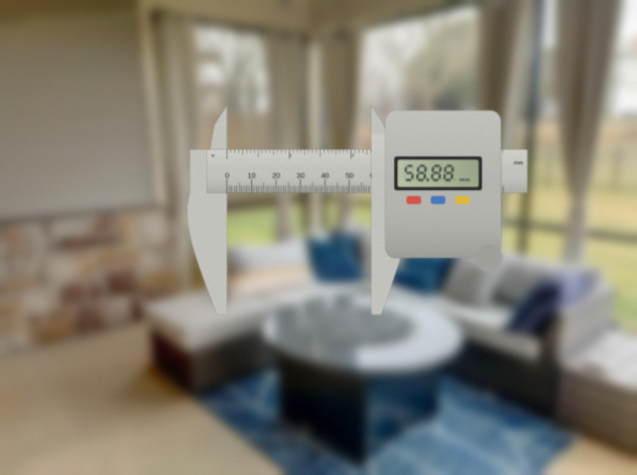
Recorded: 58.88 mm
